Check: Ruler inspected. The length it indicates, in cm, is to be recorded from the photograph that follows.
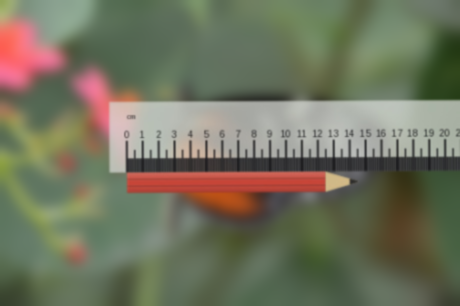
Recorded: 14.5 cm
